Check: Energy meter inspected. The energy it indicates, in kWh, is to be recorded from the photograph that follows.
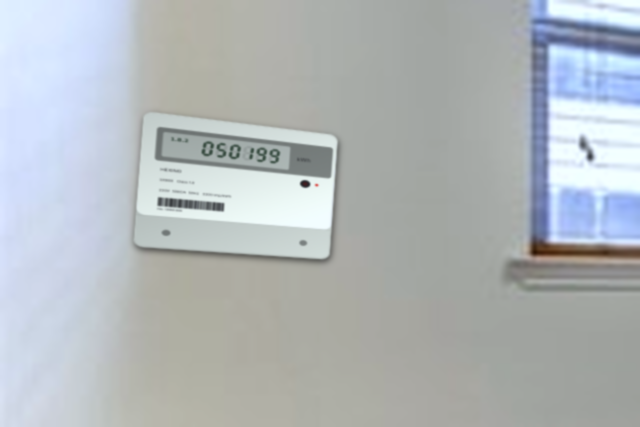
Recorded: 50199 kWh
